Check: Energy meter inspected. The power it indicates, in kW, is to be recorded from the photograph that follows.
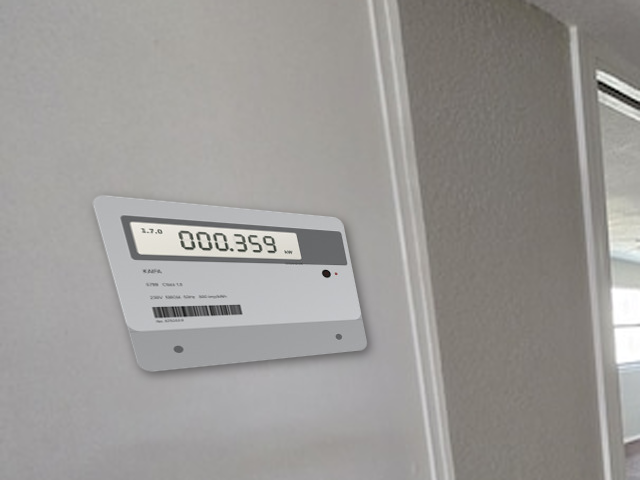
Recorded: 0.359 kW
